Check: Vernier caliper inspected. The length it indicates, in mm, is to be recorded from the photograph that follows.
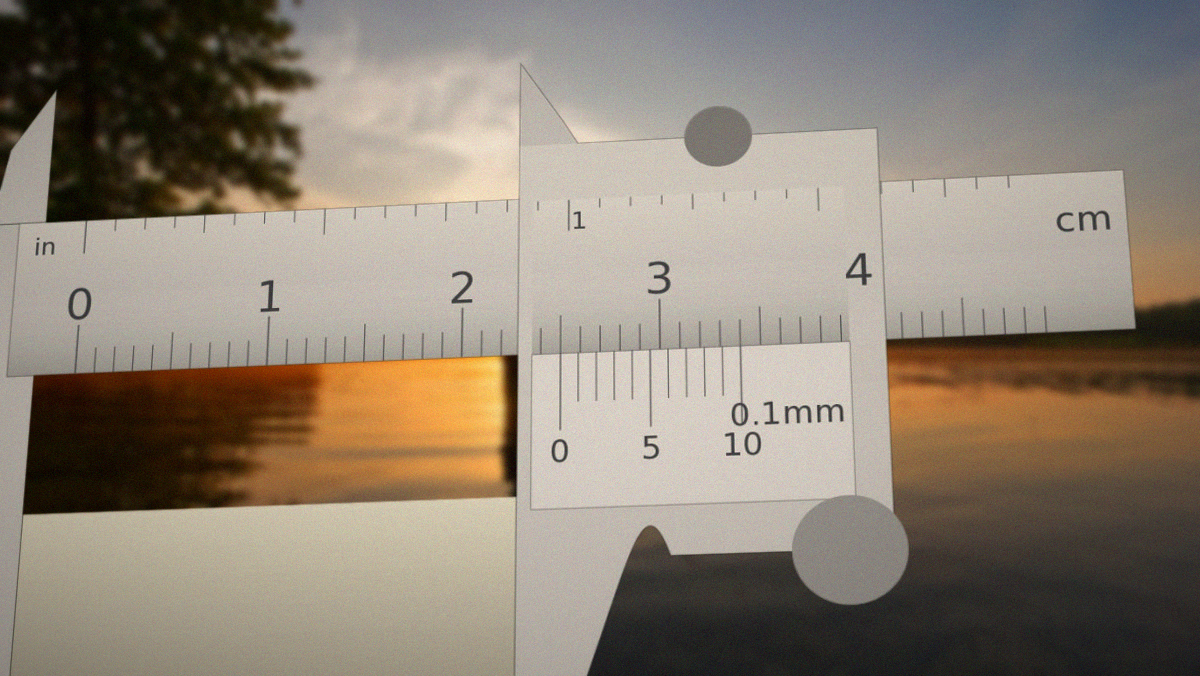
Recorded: 25.0 mm
